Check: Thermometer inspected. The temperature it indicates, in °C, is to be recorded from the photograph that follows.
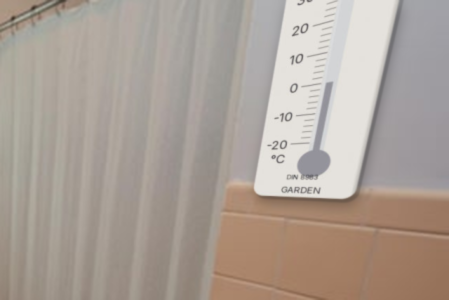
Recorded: 0 °C
